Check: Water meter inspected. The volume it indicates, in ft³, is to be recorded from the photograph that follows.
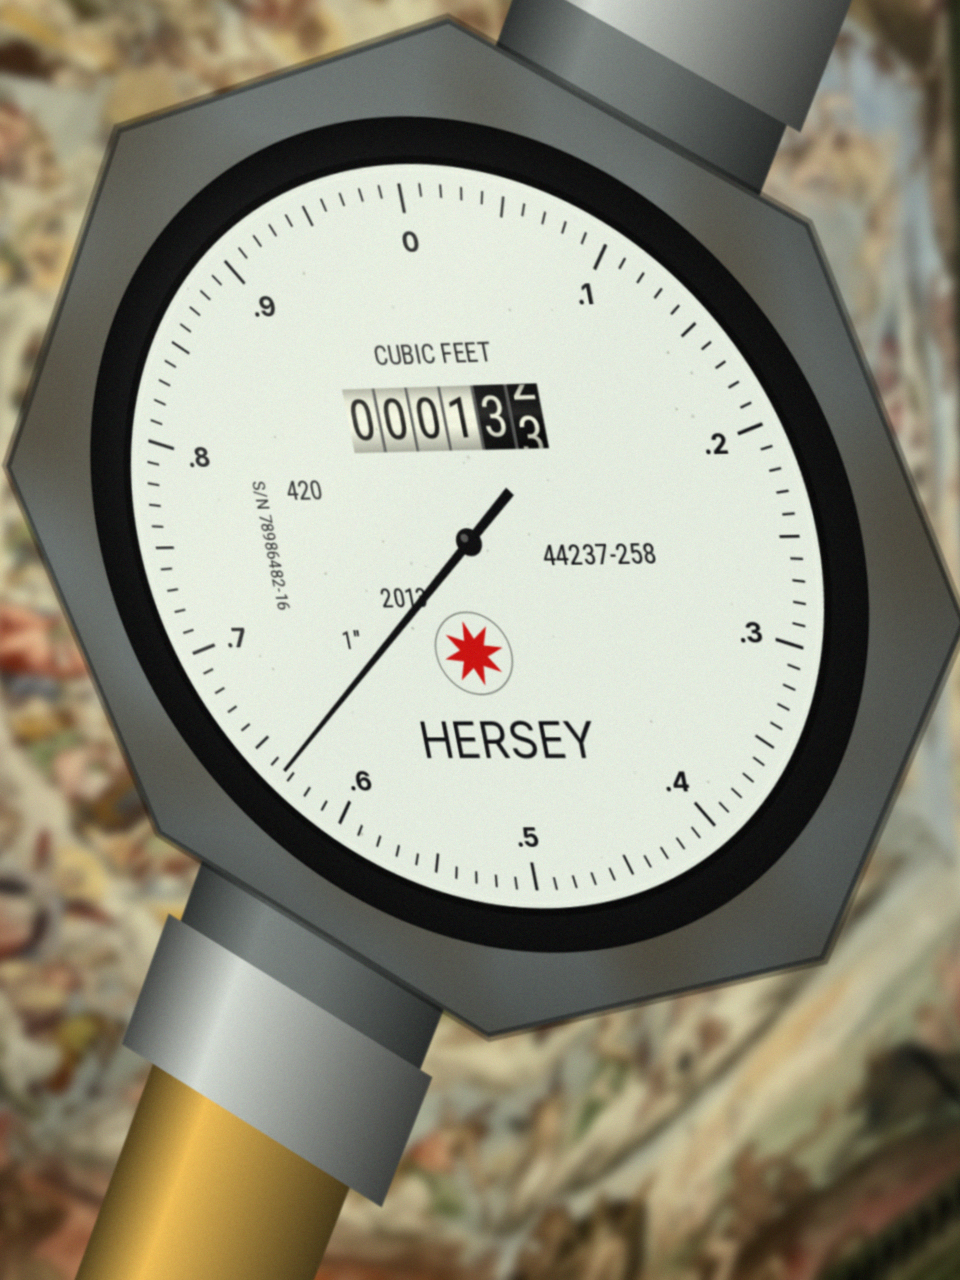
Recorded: 132.63 ft³
